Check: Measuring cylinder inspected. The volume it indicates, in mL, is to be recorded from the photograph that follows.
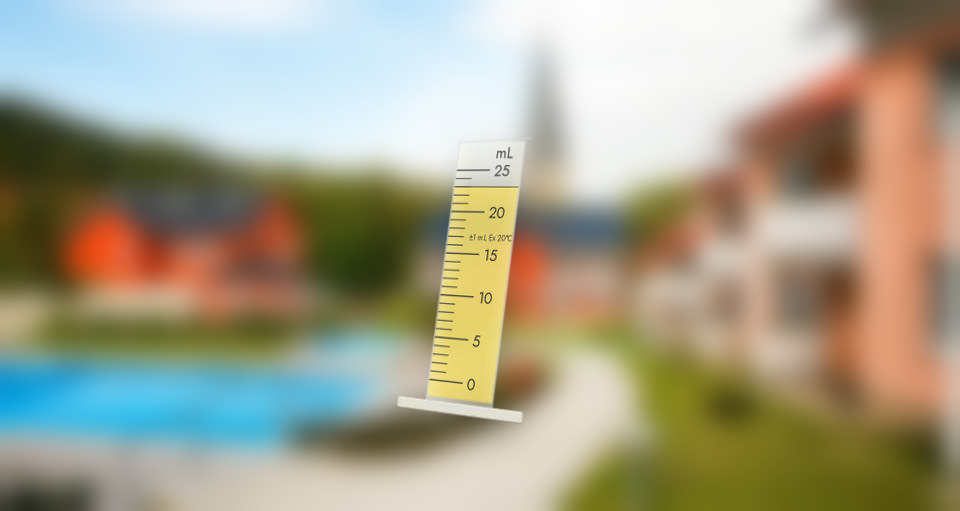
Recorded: 23 mL
